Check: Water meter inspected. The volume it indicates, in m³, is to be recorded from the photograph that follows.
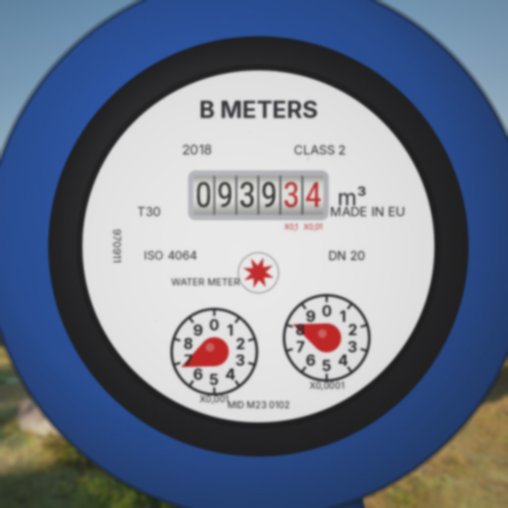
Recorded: 939.3468 m³
